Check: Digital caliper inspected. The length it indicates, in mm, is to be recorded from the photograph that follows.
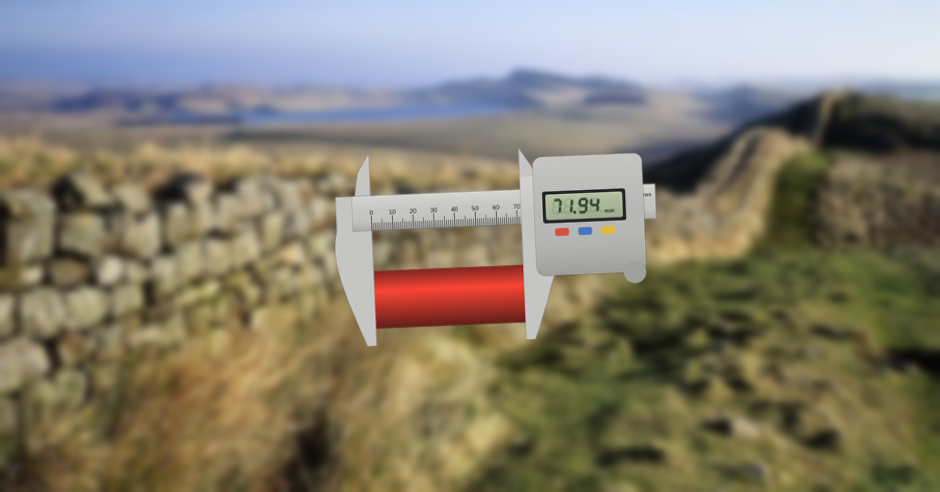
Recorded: 71.94 mm
